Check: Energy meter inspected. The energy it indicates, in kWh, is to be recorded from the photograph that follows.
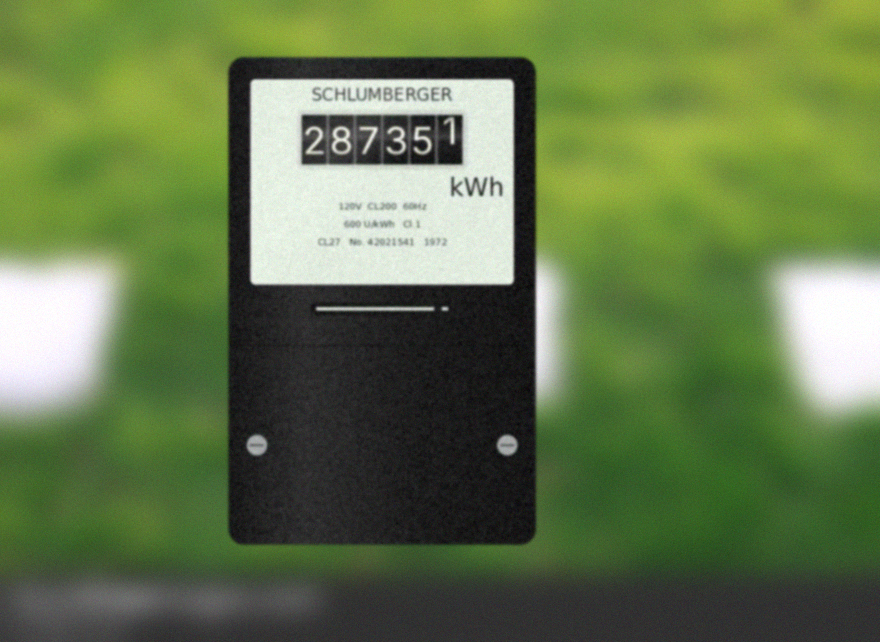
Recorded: 287351 kWh
